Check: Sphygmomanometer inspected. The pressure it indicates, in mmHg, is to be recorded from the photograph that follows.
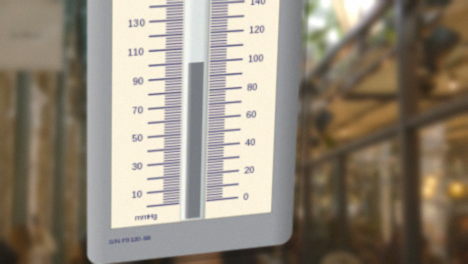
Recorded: 100 mmHg
